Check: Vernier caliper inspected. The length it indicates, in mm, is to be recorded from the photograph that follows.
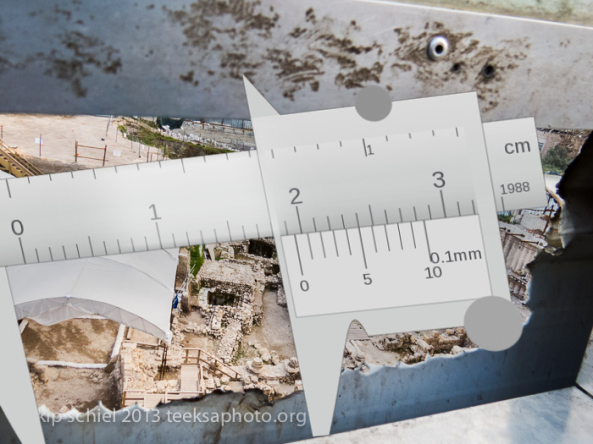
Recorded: 19.5 mm
